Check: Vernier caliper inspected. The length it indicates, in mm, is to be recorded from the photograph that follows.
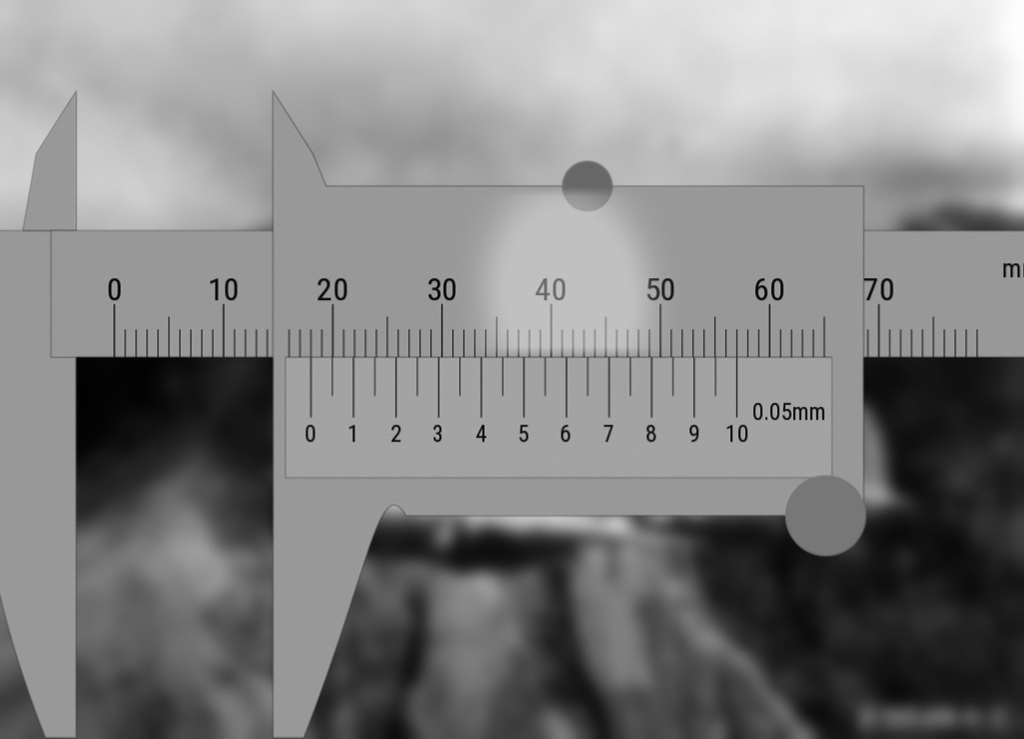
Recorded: 18.0 mm
